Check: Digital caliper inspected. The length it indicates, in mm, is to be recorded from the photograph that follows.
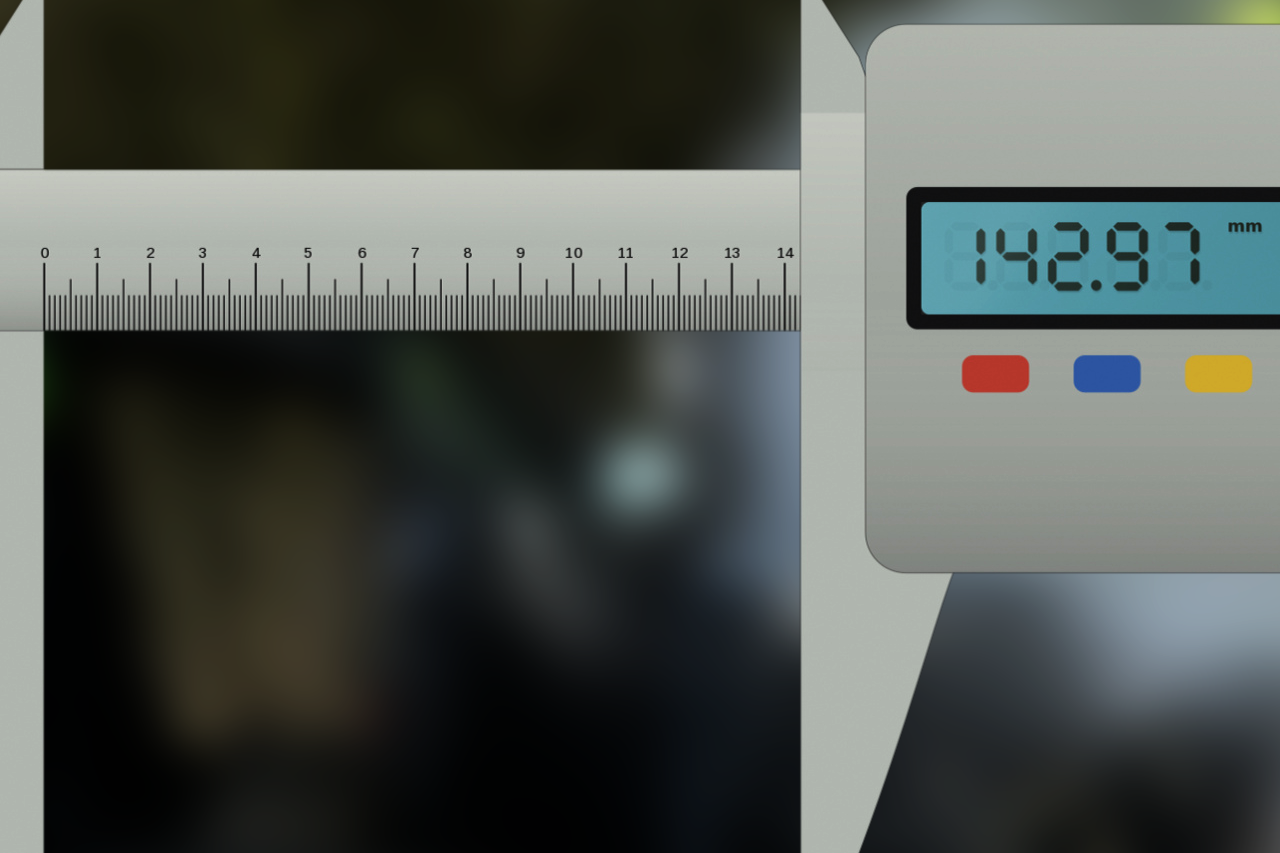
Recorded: 142.97 mm
